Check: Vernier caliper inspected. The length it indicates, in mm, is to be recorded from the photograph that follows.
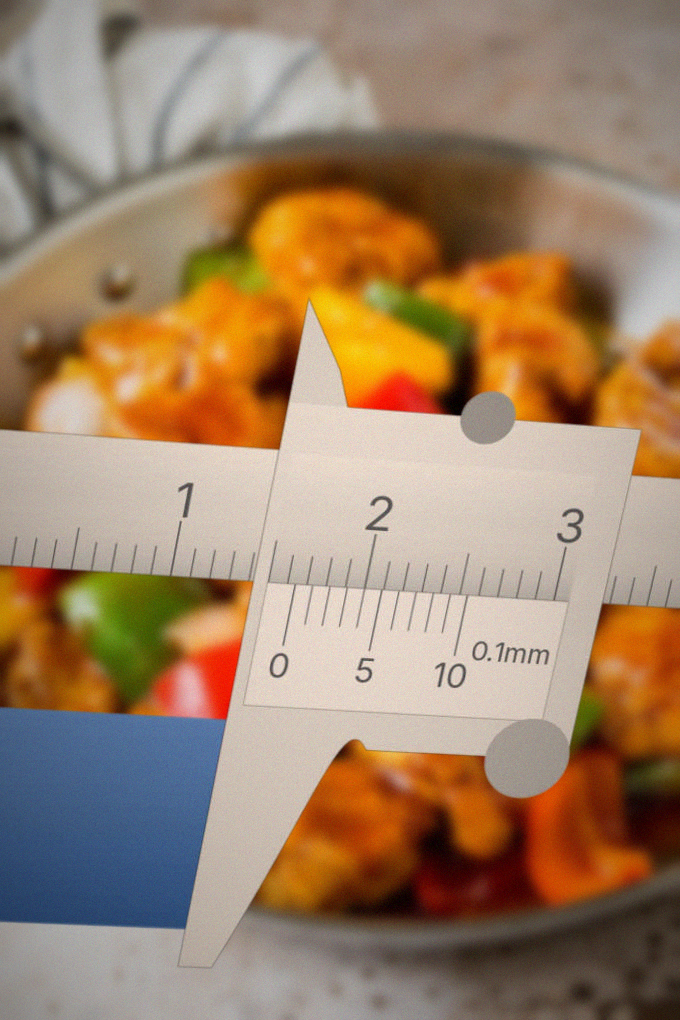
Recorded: 16.4 mm
